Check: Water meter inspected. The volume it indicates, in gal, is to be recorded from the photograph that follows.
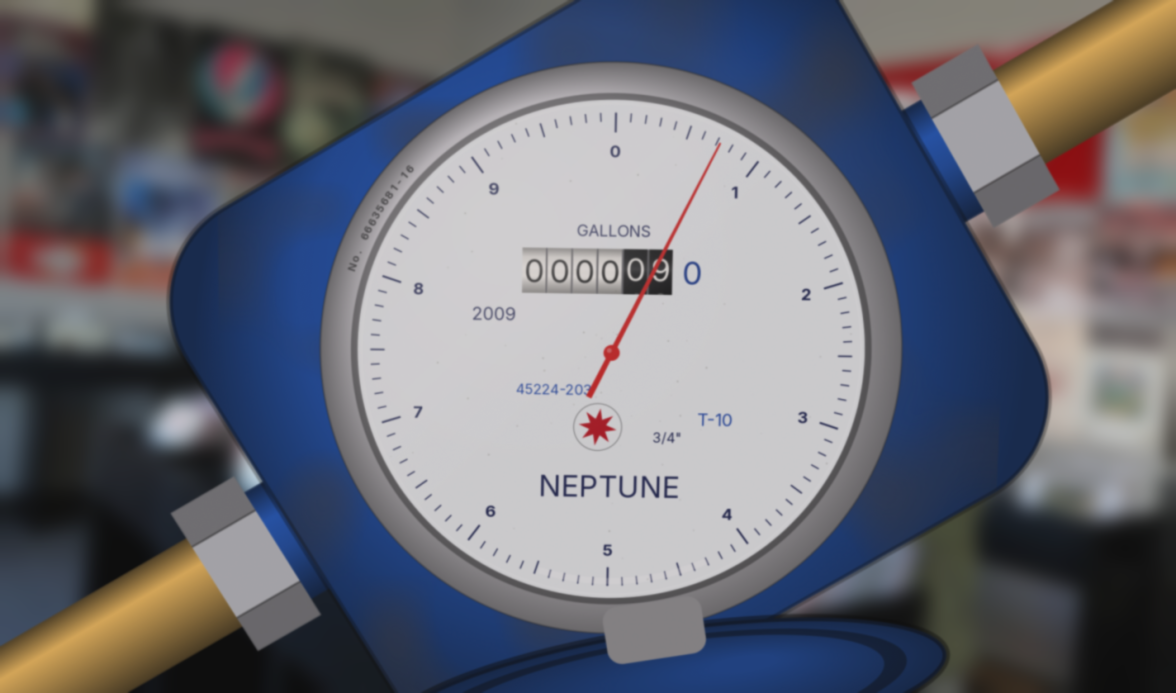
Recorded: 90.7 gal
